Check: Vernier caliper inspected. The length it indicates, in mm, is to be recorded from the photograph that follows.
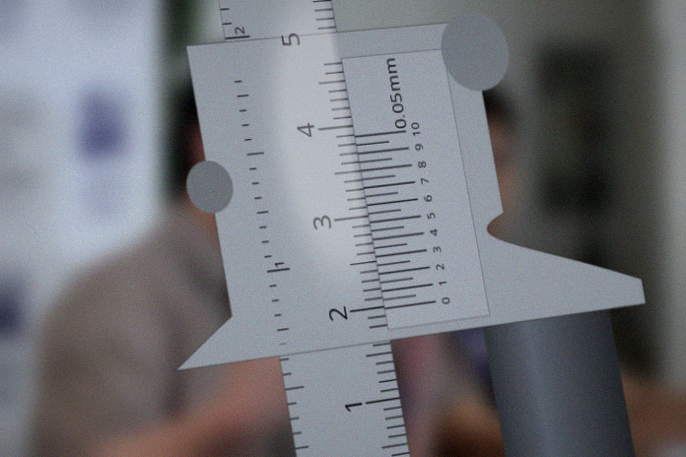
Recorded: 19.8 mm
